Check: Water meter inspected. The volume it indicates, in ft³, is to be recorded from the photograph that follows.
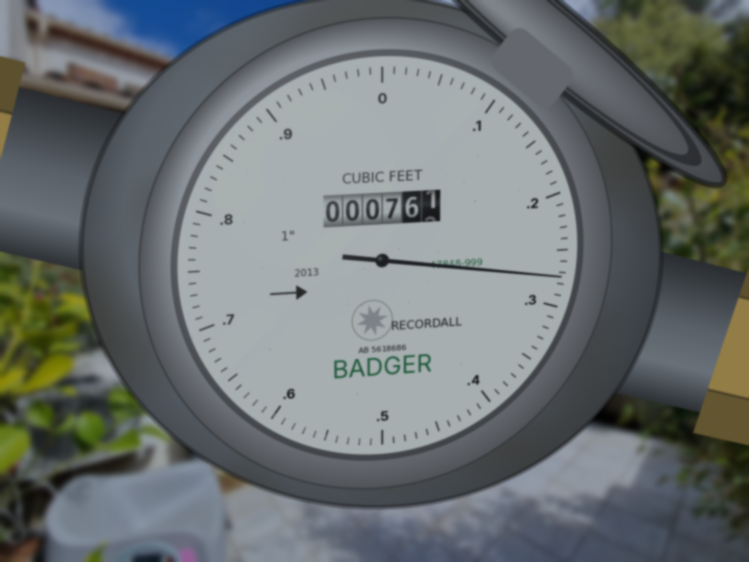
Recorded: 761.27 ft³
